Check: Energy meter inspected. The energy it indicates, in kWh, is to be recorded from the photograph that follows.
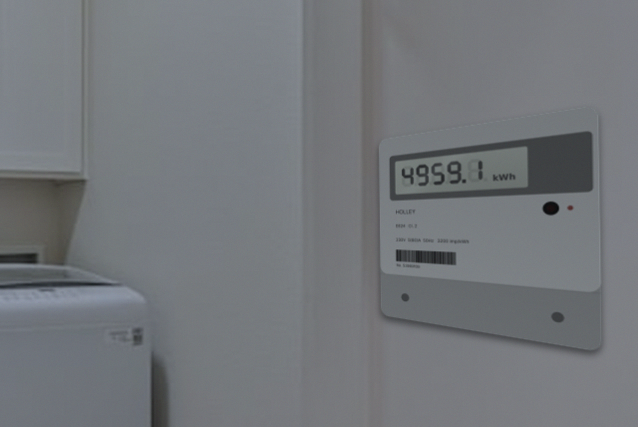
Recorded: 4959.1 kWh
